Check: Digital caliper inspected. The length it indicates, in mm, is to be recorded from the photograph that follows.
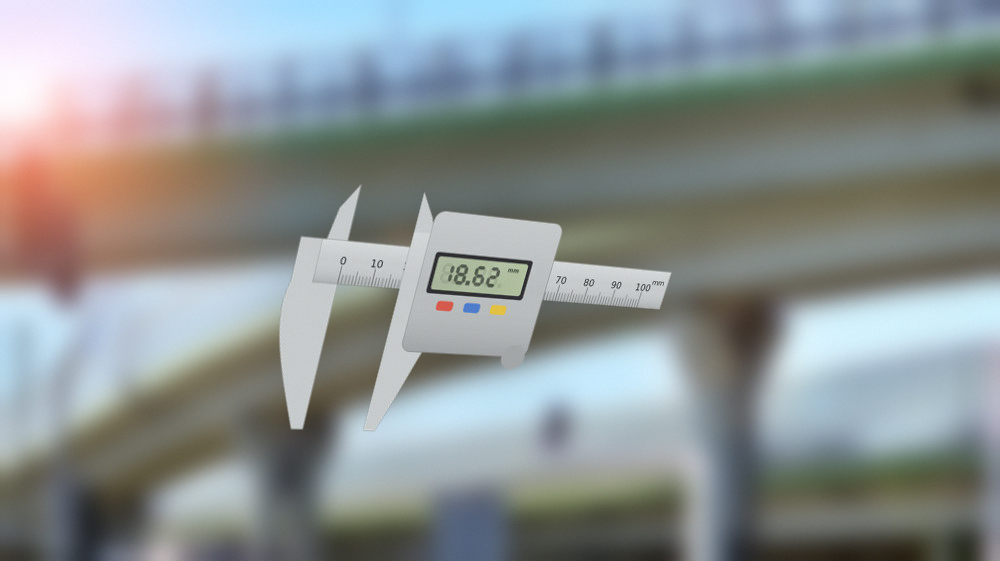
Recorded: 18.62 mm
